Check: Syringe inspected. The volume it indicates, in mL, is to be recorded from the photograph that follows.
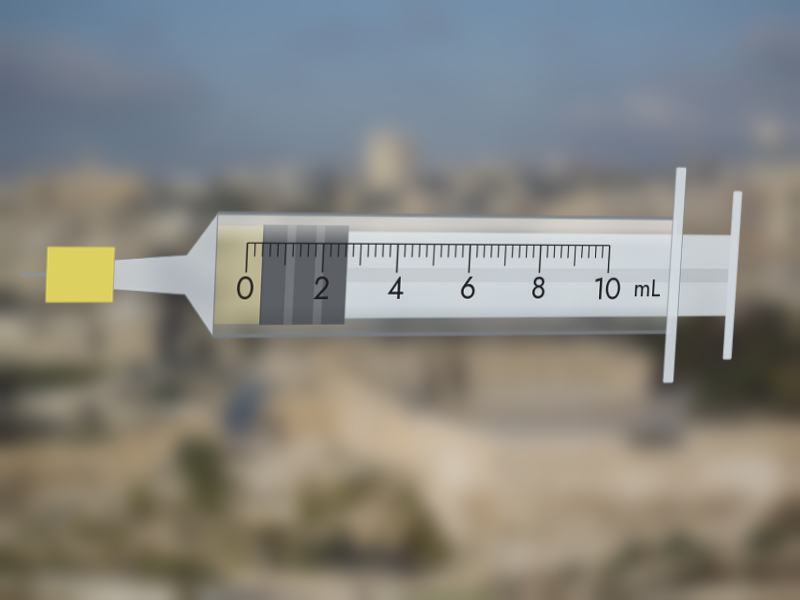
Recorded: 0.4 mL
